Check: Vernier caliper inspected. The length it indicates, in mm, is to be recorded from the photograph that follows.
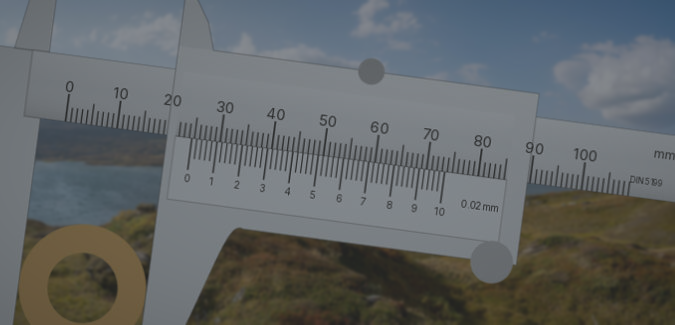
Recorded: 24.5 mm
